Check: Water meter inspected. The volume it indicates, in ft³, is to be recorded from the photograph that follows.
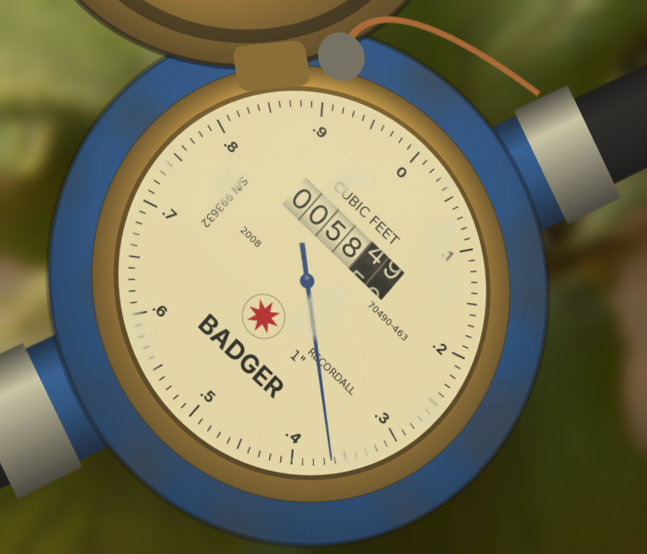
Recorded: 5849.36 ft³
